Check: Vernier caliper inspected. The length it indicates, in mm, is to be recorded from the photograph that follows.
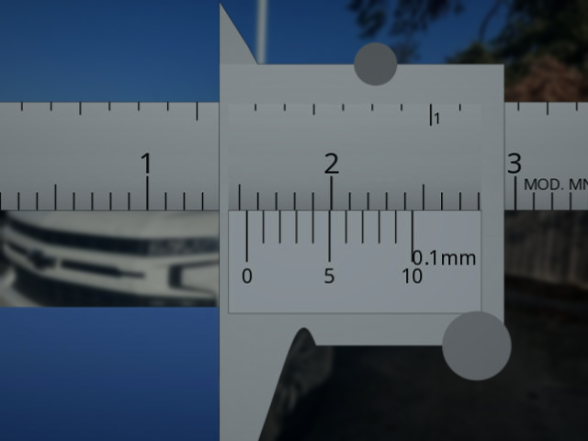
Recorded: 15.4 mm
